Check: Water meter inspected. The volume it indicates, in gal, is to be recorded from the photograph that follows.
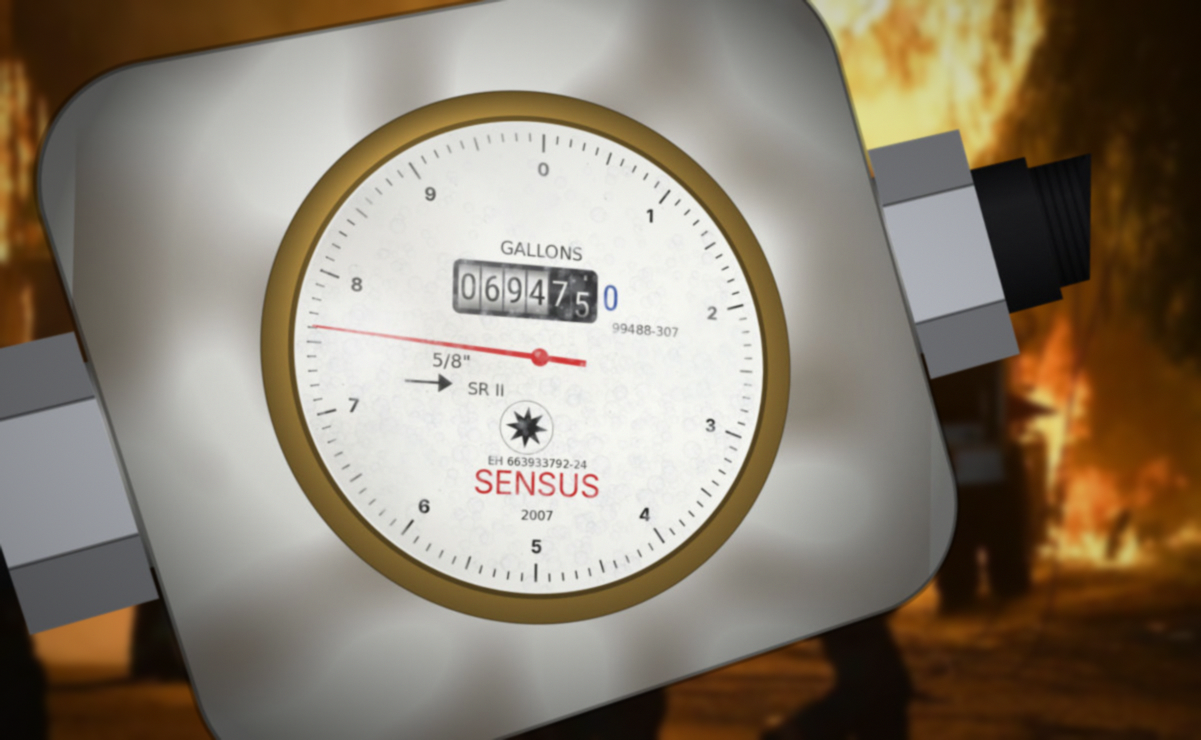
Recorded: 694747.6 gal
